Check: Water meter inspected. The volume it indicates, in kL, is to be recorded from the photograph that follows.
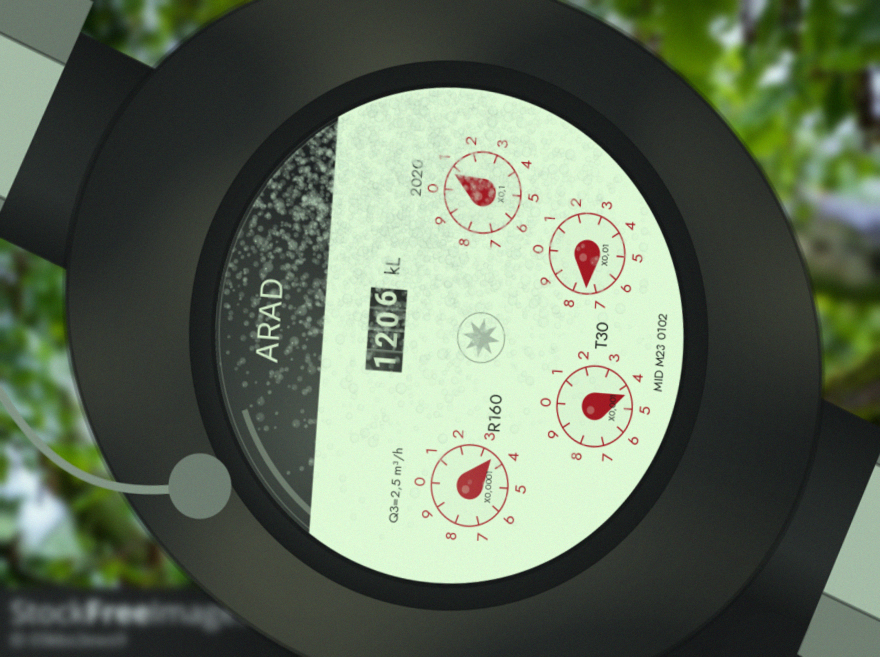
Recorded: 1206.0743 kL
